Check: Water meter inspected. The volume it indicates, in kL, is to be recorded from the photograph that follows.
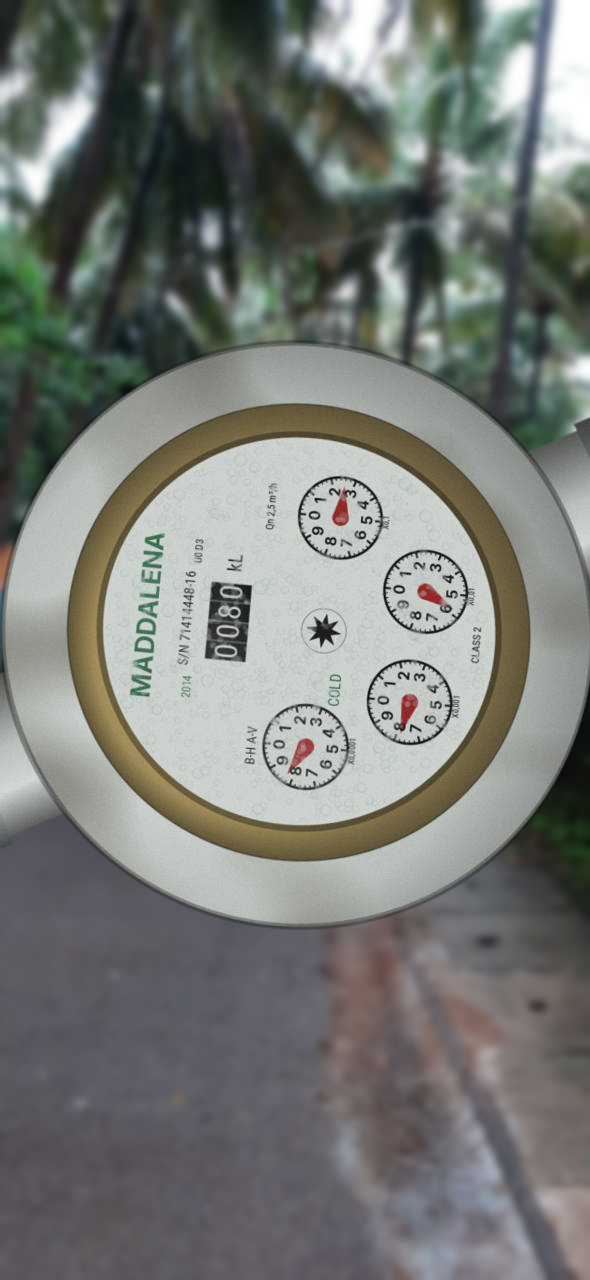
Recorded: 80.2578 kL
